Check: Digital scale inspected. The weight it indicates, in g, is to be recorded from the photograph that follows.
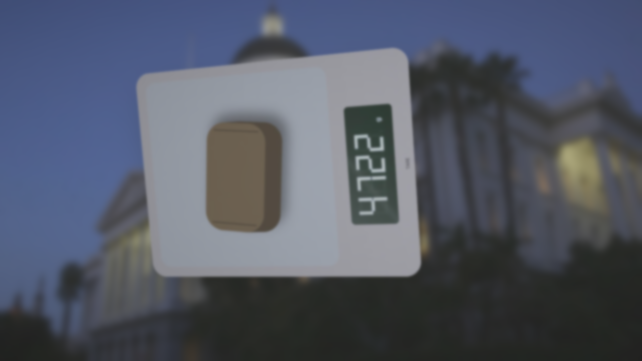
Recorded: 4722 g
